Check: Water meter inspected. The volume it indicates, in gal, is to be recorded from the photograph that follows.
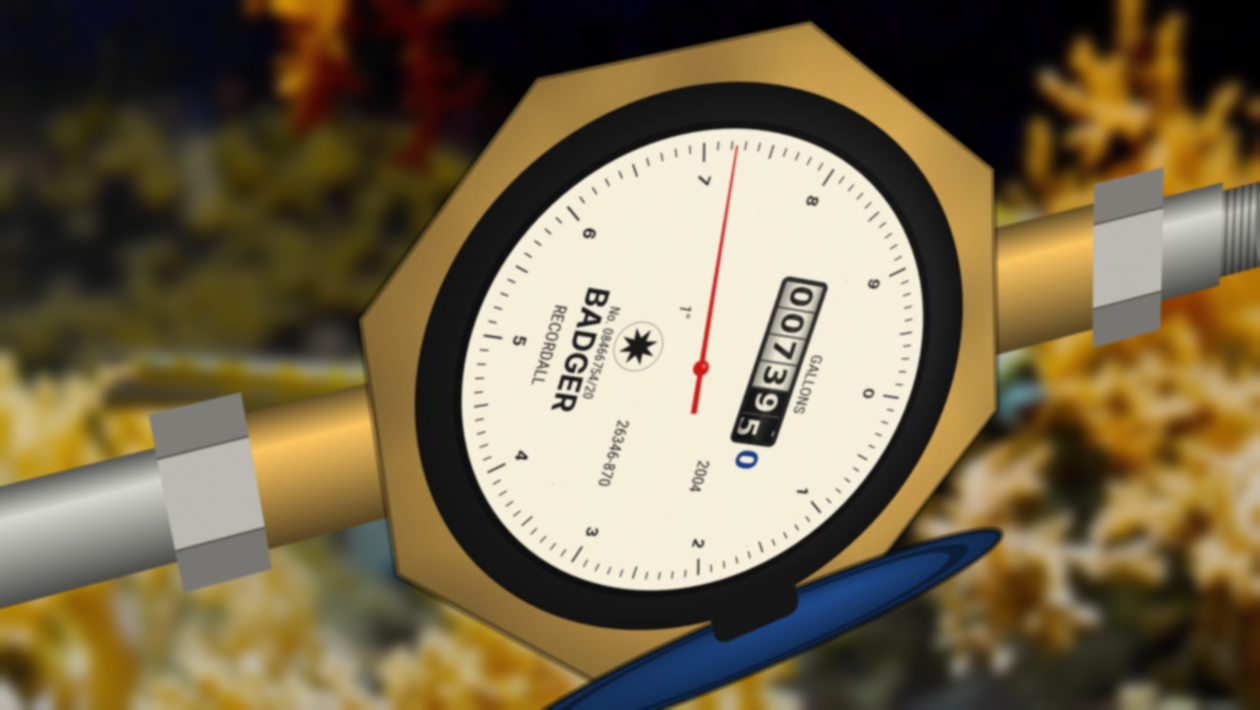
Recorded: 73947.2 gal
